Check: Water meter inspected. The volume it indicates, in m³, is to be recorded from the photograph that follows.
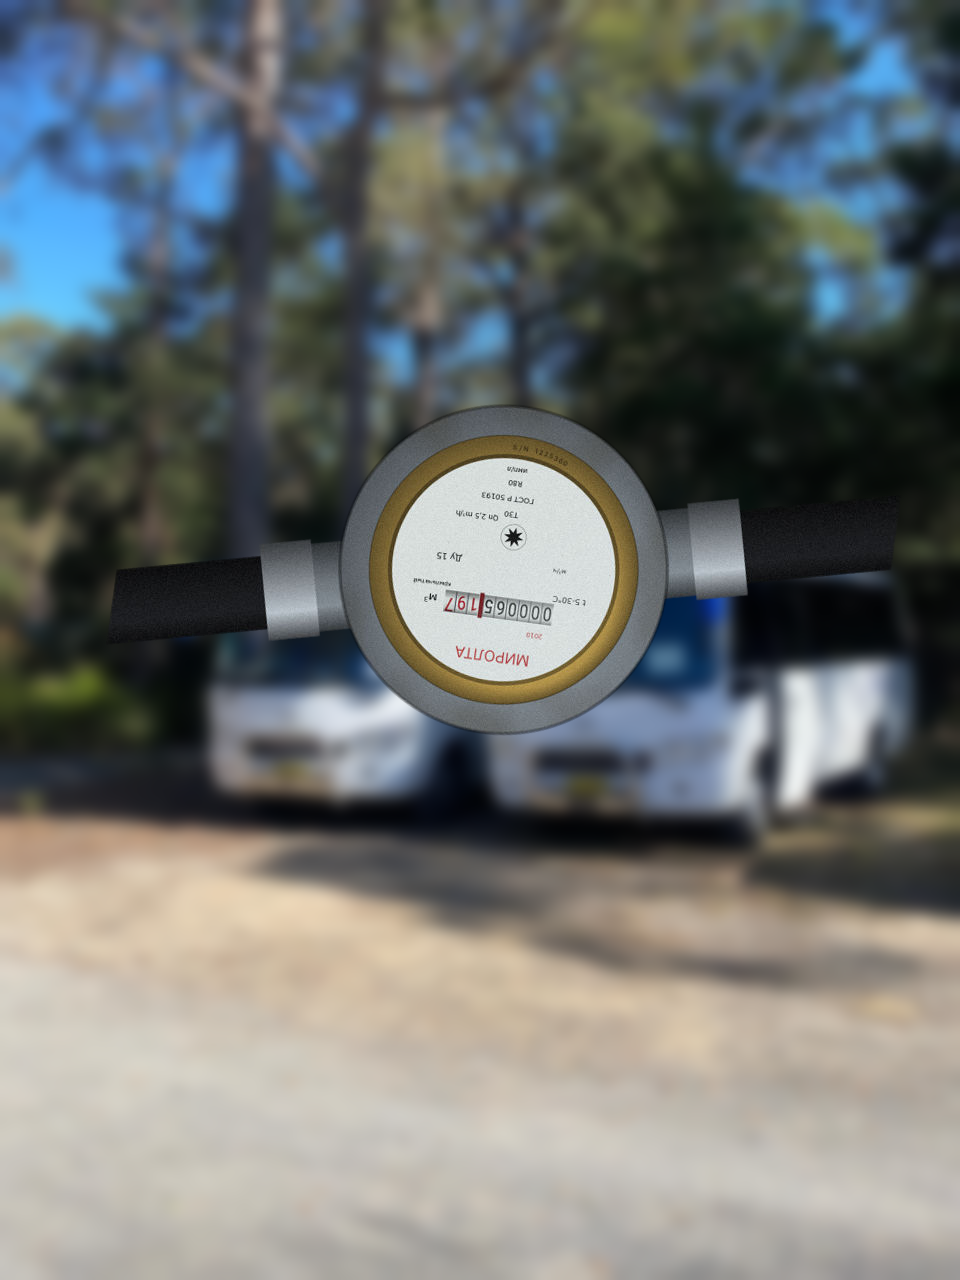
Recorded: 65.197 m³
